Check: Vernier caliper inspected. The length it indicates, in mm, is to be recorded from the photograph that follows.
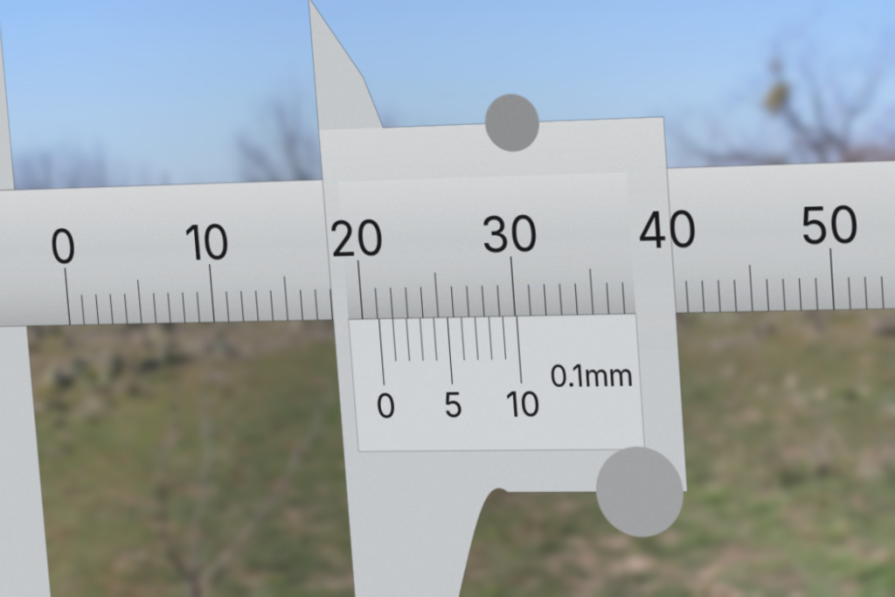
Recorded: 21.1 mm
